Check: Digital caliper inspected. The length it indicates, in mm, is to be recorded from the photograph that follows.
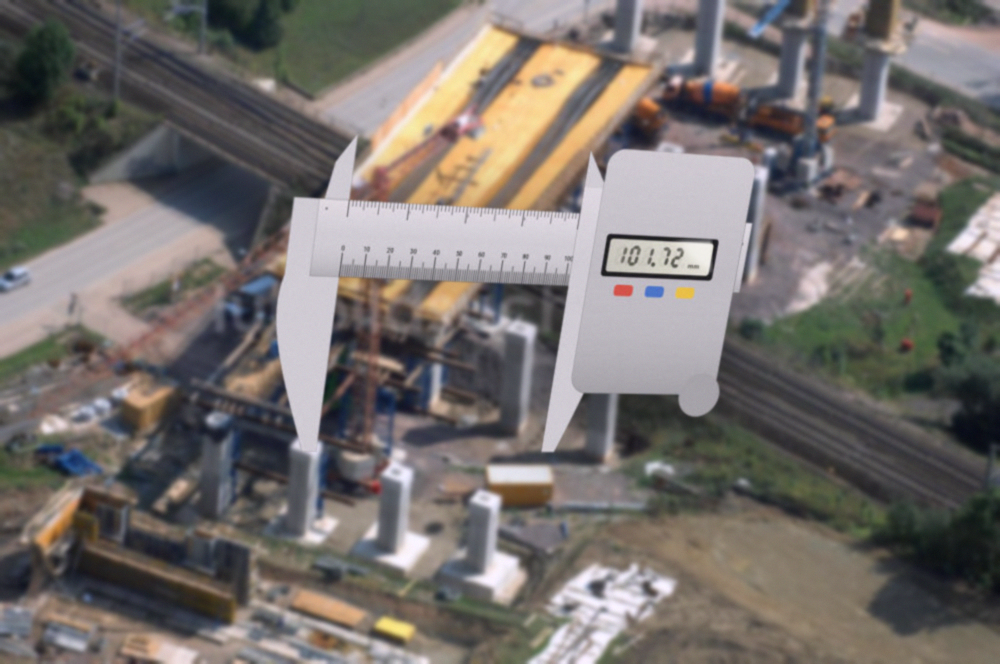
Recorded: 101.72 mm
